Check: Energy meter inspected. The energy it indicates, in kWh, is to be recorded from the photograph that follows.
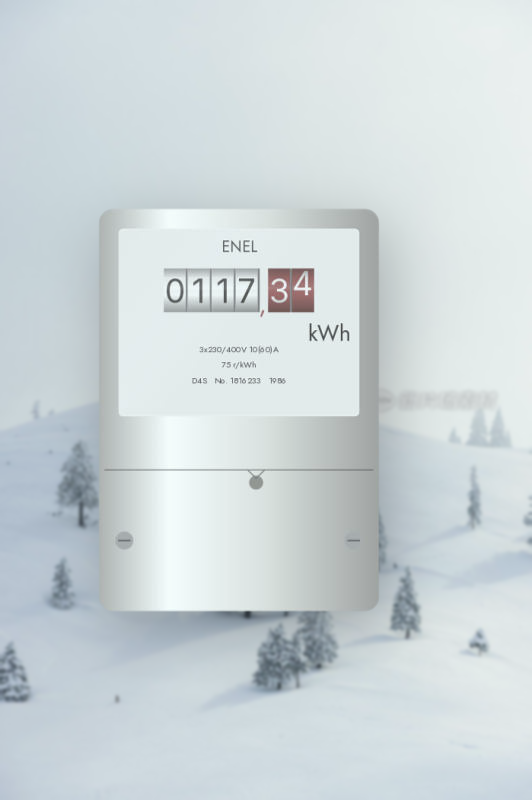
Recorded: 117.34 kWh
